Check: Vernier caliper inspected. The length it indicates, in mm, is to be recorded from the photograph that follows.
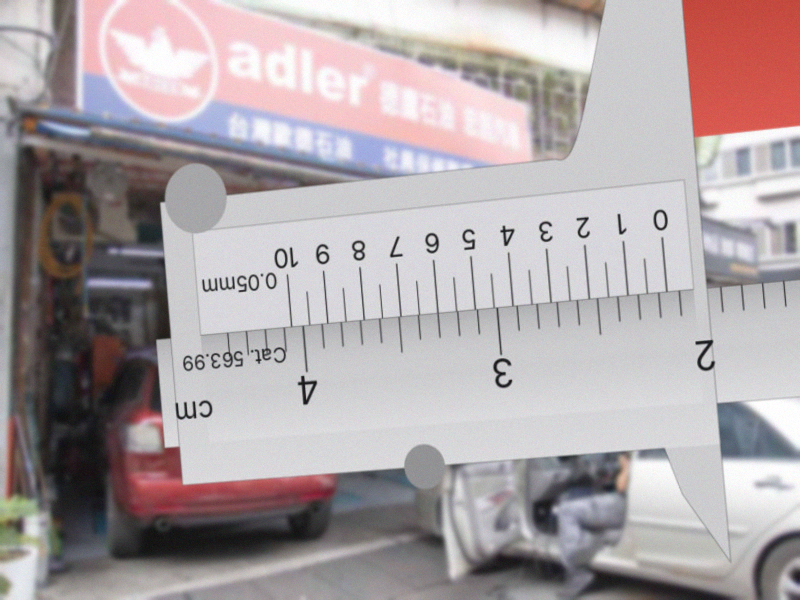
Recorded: 21.6 mm
